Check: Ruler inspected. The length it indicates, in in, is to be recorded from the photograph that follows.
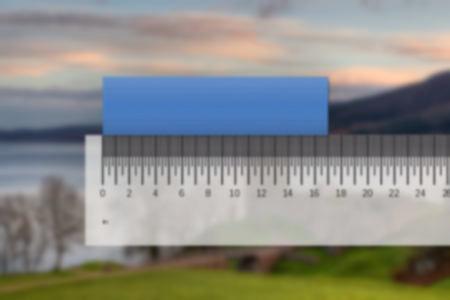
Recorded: 17 in
